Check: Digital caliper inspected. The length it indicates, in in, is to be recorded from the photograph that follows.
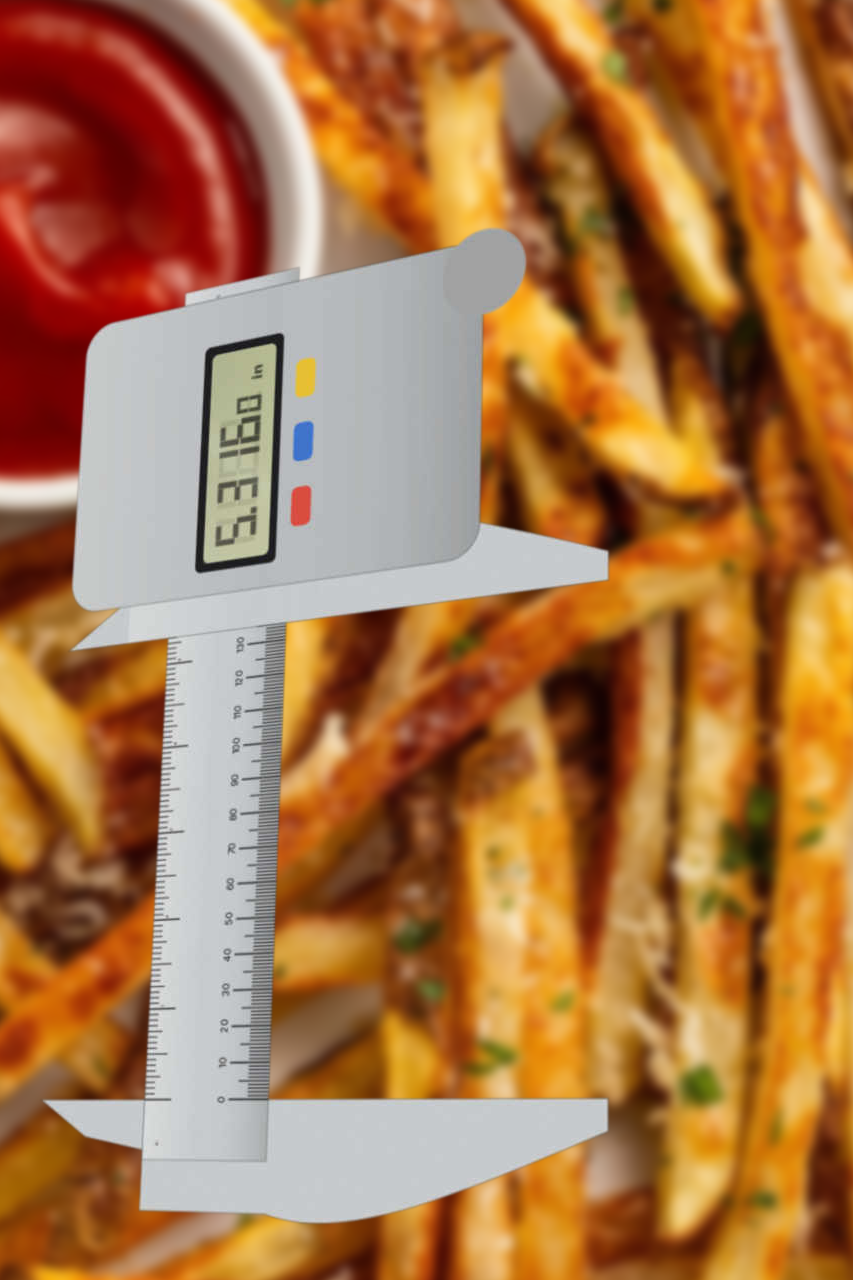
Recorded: 5.3160 in
